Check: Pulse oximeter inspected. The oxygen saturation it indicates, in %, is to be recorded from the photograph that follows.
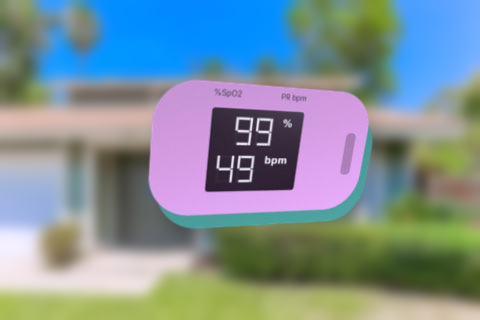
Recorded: 99 %
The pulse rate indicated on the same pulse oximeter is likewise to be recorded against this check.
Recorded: 49 bpm
